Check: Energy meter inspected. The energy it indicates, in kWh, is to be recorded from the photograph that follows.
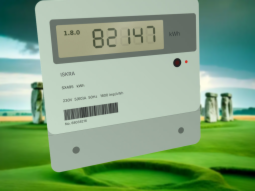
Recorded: 82147 kWh
